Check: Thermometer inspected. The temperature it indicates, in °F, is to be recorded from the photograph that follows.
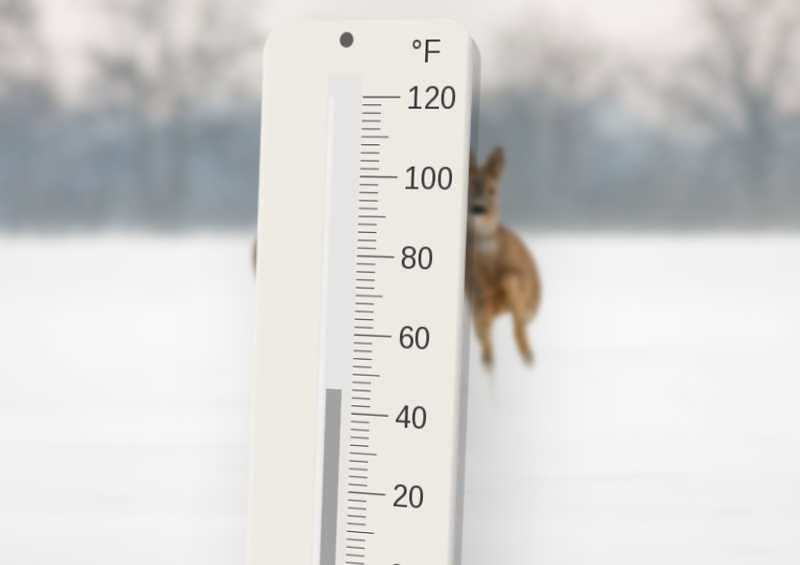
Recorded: 46 °F
